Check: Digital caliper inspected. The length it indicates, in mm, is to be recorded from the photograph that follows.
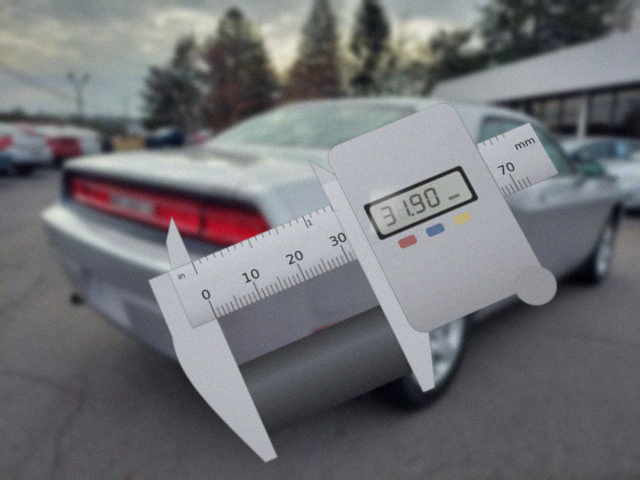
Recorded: 31.90 mm
